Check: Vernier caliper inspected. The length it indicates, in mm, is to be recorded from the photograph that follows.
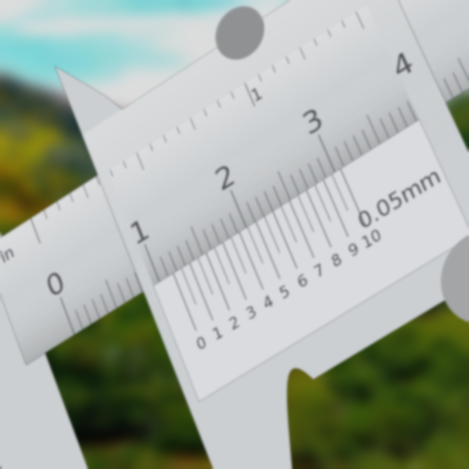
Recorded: 11.6 mm
